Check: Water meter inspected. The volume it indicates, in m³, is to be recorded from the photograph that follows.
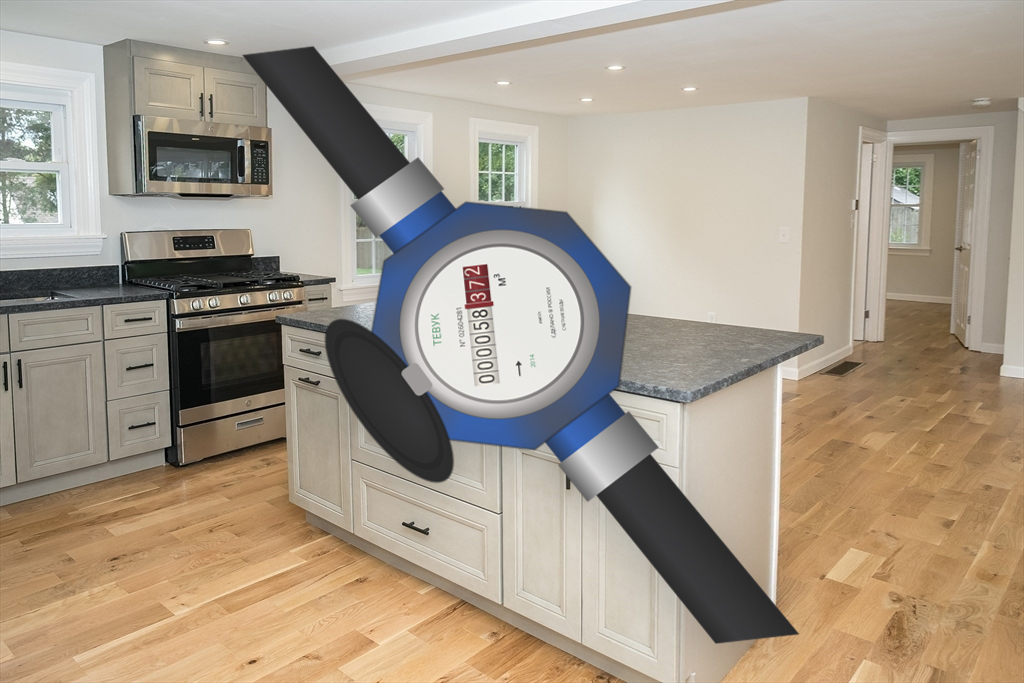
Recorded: 58.372 m³
